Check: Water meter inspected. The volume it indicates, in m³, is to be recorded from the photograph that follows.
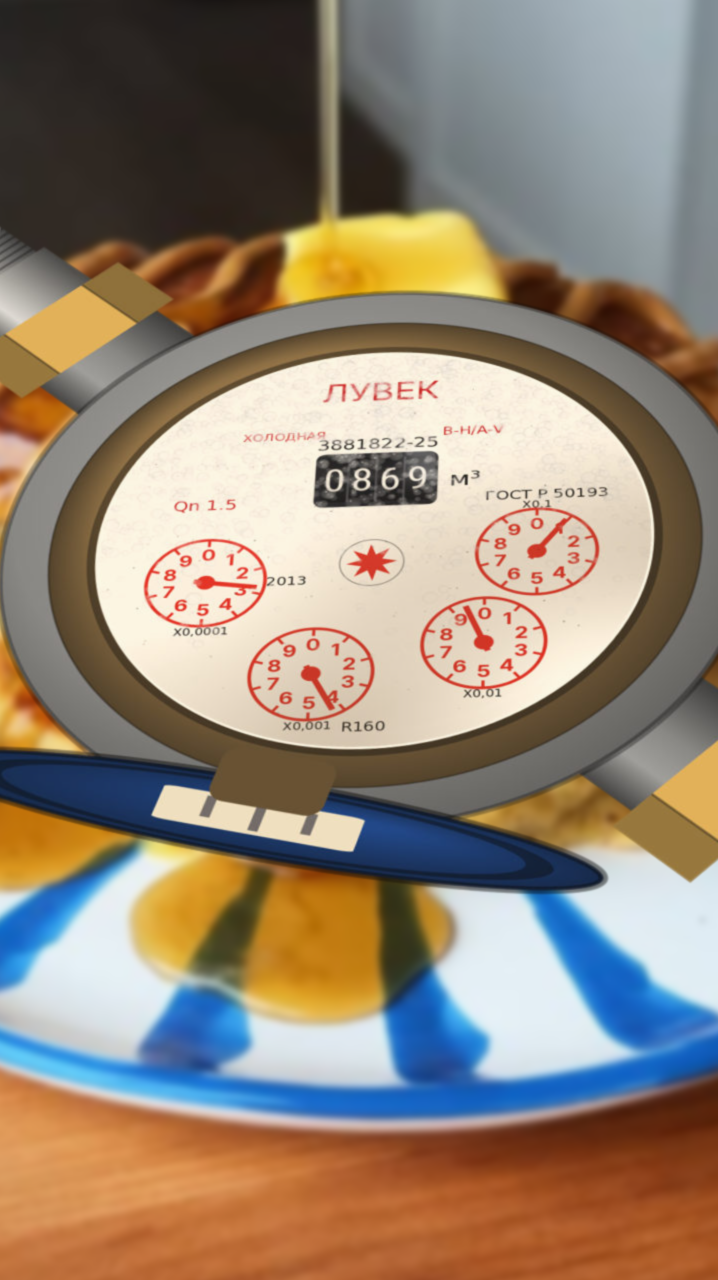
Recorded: 869.0942 m³
